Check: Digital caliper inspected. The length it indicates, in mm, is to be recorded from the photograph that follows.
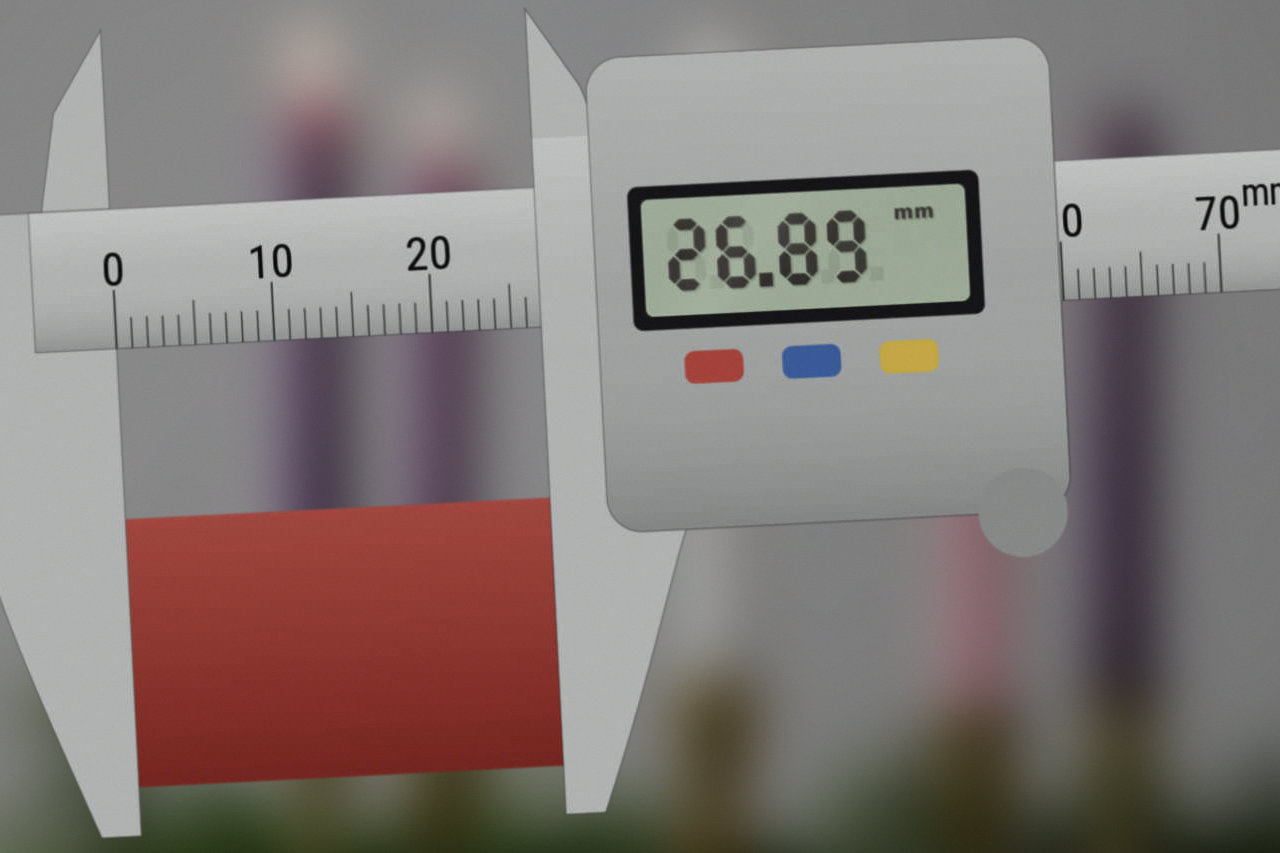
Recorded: 26.89 mm
